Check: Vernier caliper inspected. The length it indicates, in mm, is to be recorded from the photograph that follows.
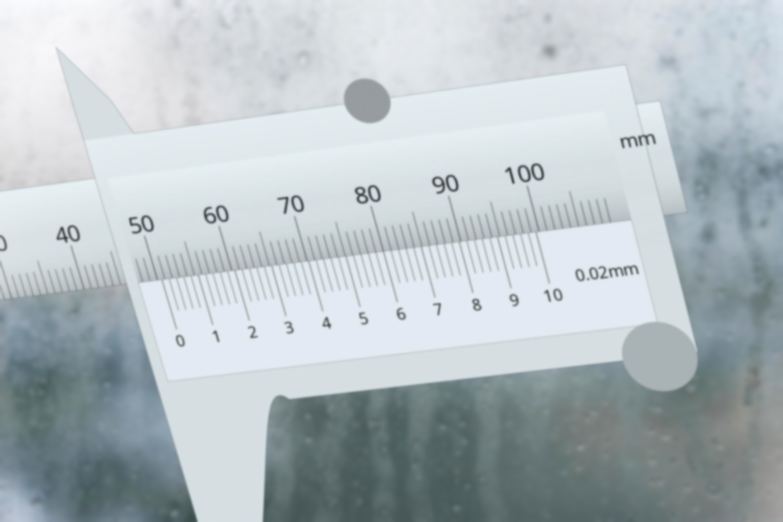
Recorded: 50.6 mm
